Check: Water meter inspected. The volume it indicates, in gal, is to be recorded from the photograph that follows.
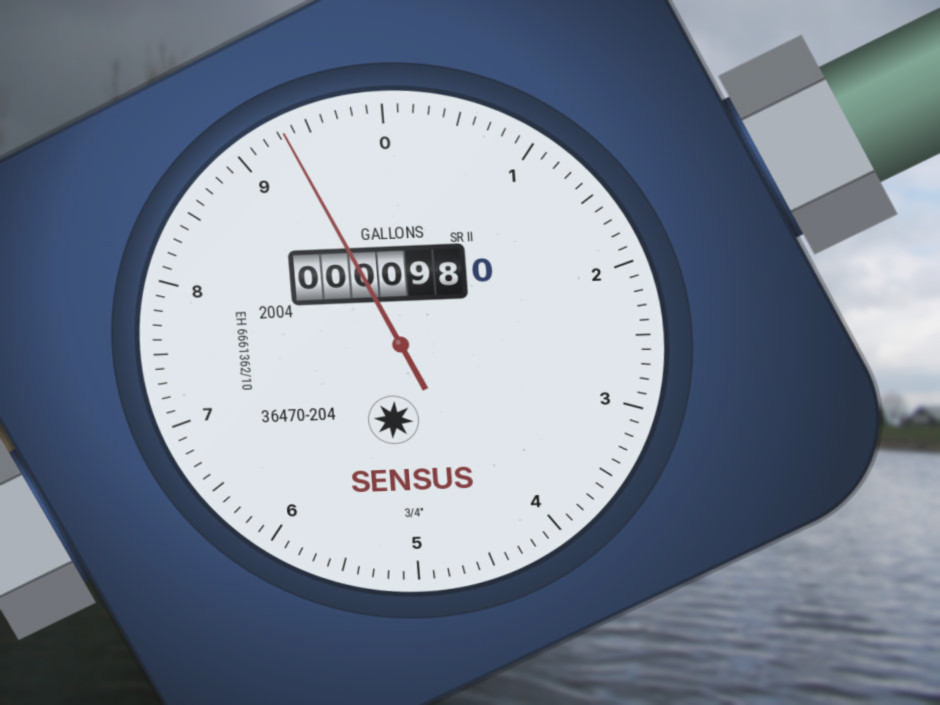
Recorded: 979.3 gal
